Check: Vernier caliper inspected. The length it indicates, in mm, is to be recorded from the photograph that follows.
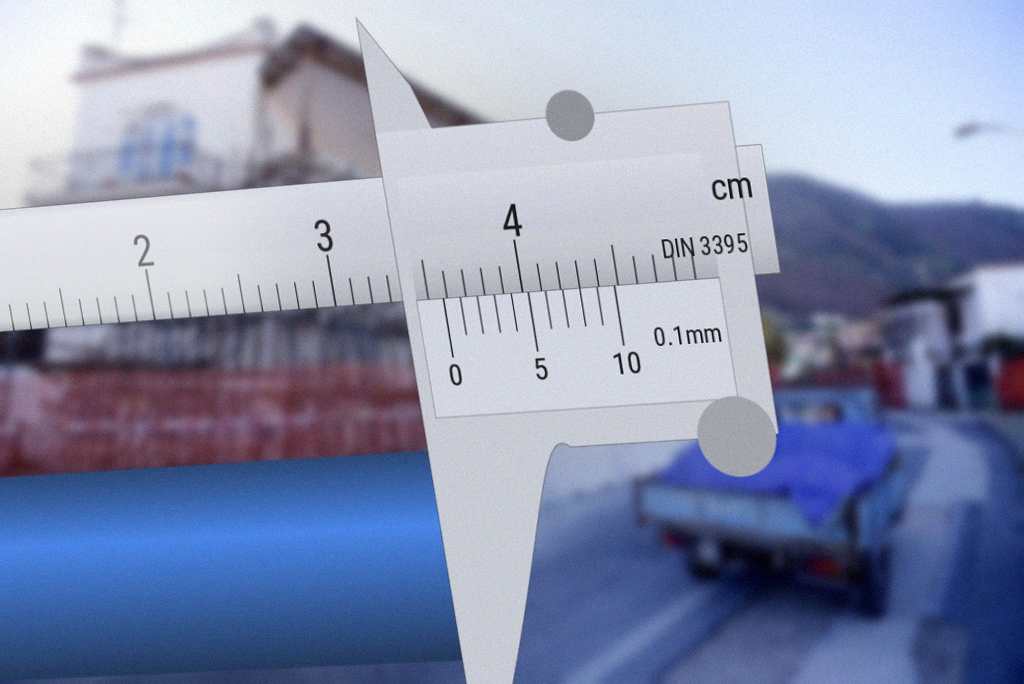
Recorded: 35.8 mm
